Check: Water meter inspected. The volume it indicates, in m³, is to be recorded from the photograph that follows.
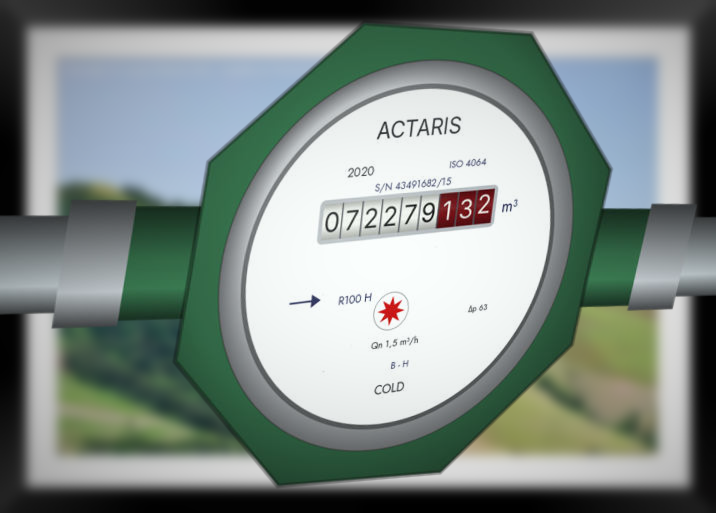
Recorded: 72279.132 m³
